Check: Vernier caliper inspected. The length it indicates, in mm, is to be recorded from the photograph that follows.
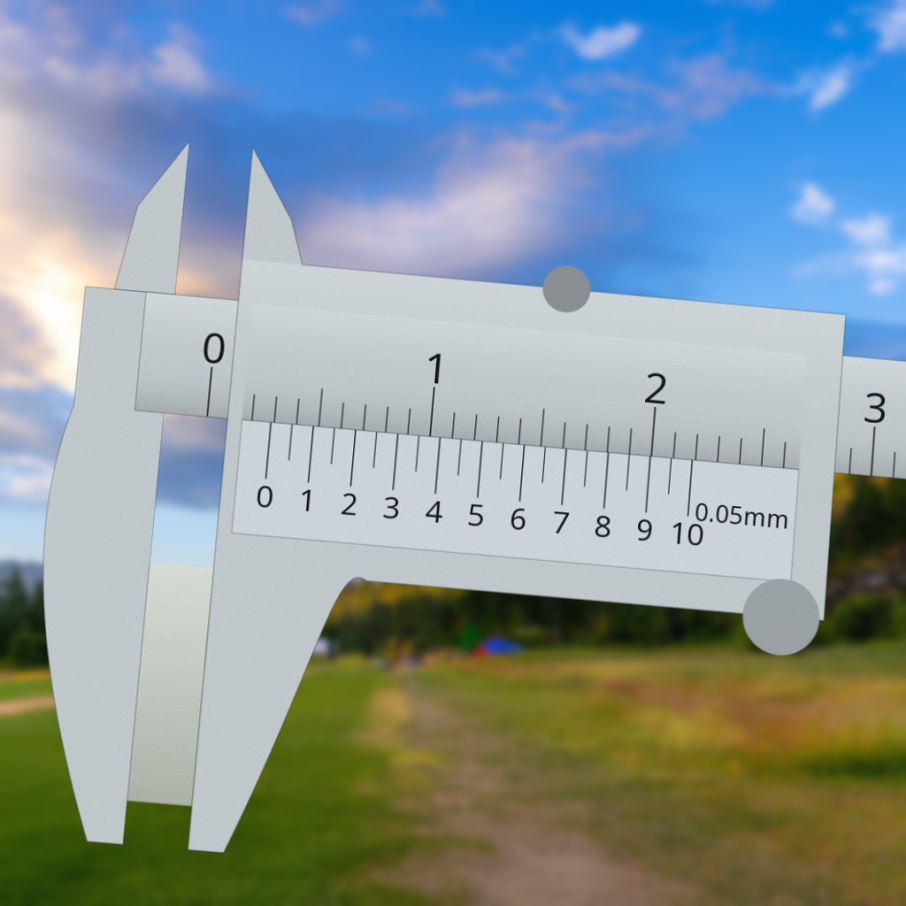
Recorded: 2.85 mm
